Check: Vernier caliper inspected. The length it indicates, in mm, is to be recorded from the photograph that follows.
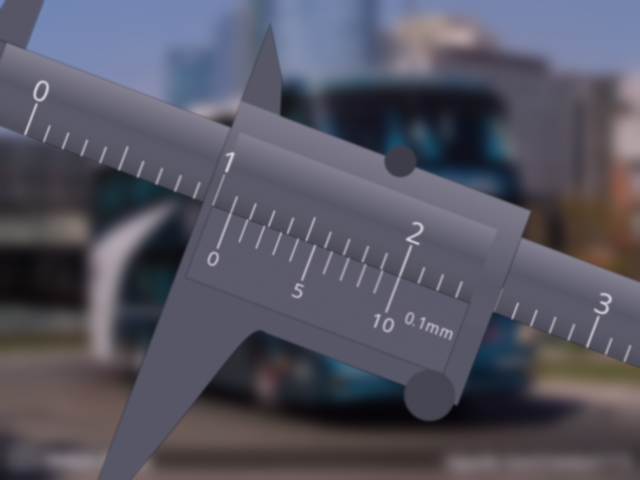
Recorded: 11.0 mm
